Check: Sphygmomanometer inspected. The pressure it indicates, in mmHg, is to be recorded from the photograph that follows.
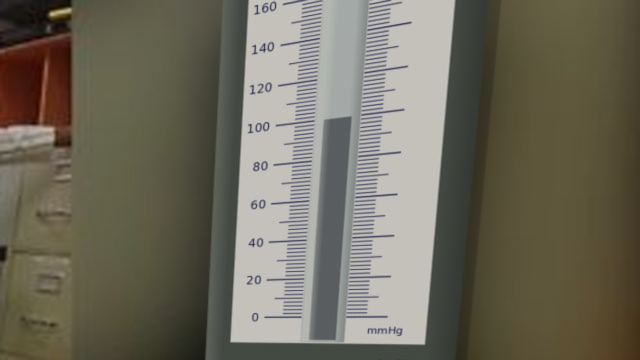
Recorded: 100 mmHg
